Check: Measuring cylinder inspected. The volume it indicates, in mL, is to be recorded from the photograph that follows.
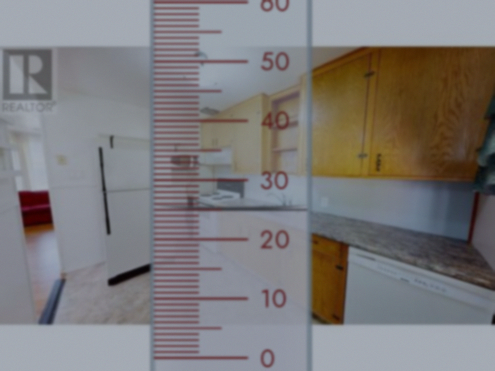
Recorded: 25 mL
